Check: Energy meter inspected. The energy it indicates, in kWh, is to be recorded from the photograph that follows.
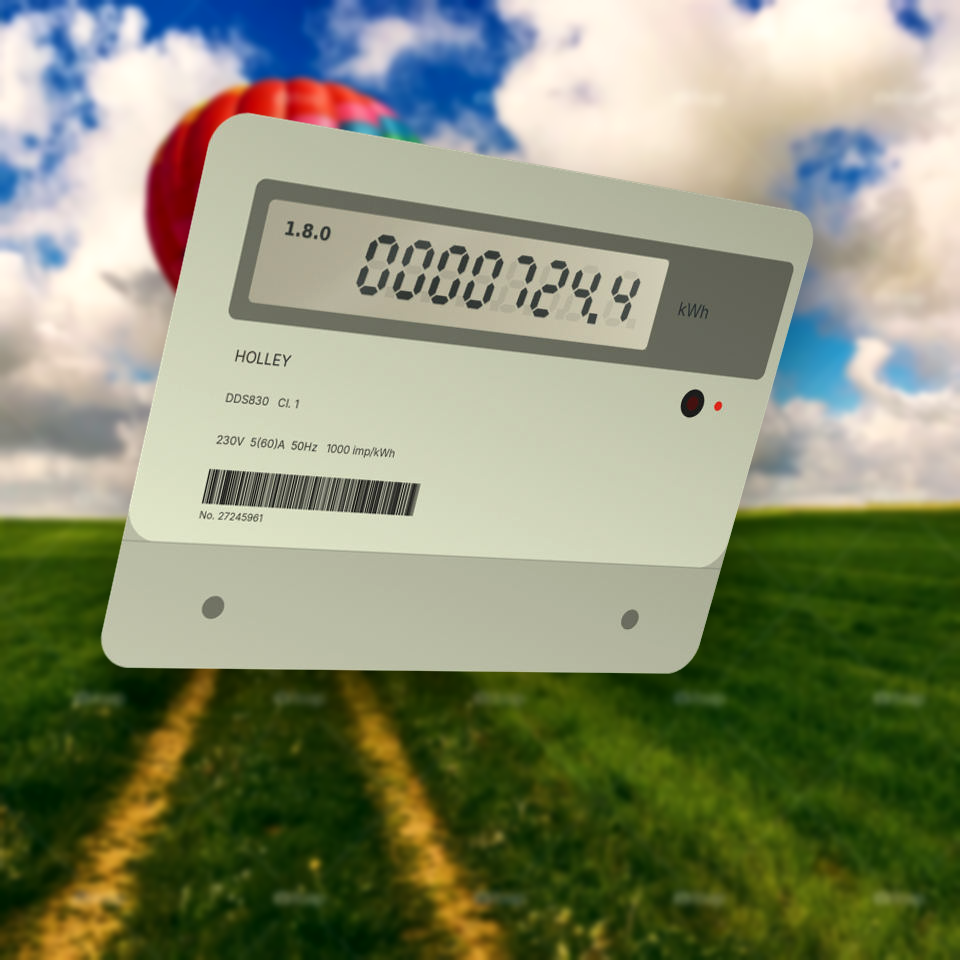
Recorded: 724.4 kWh
